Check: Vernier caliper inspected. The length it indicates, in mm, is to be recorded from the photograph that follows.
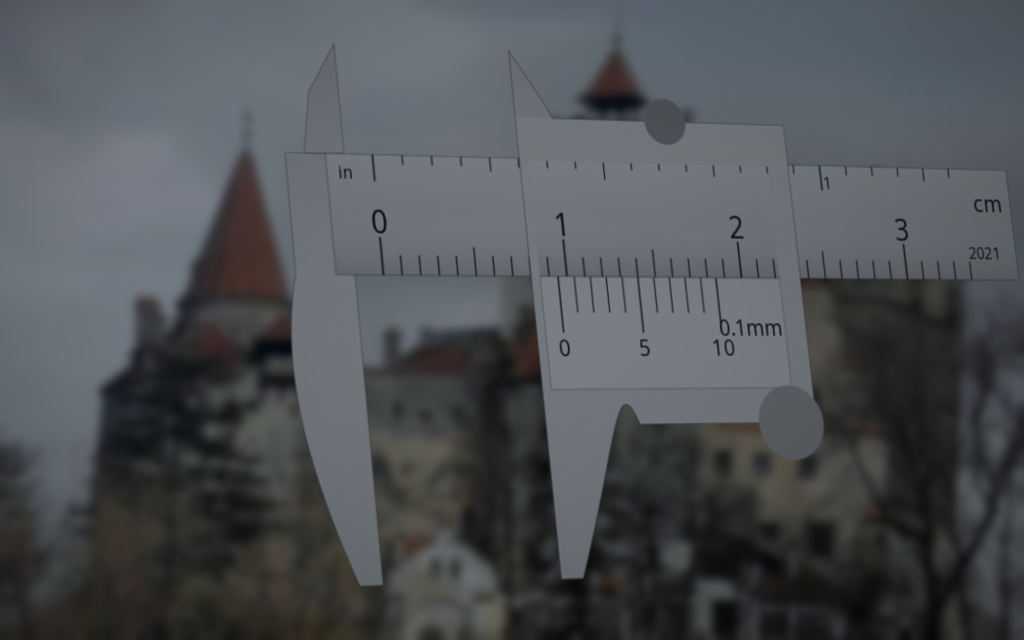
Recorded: 9.5 mm
